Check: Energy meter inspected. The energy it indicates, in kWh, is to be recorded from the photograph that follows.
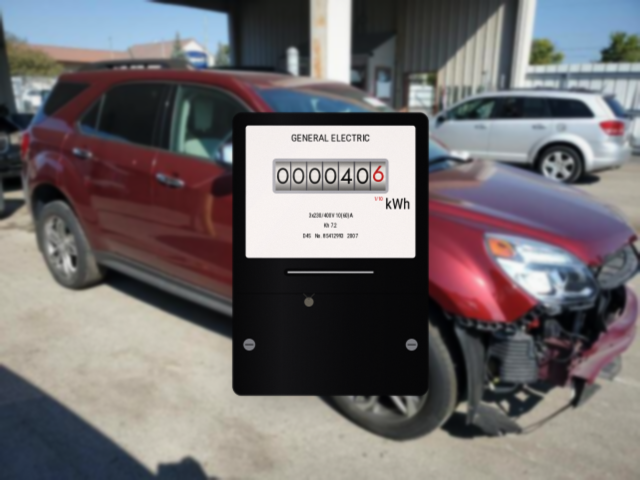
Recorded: 40.6 kWh
